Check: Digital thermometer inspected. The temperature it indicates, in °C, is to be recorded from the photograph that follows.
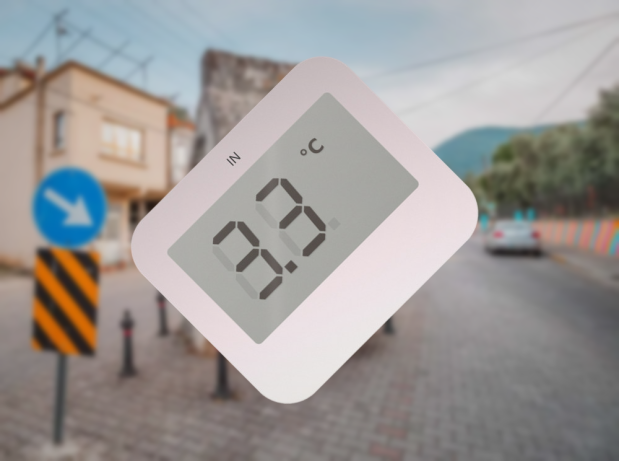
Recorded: 3.3 °C
